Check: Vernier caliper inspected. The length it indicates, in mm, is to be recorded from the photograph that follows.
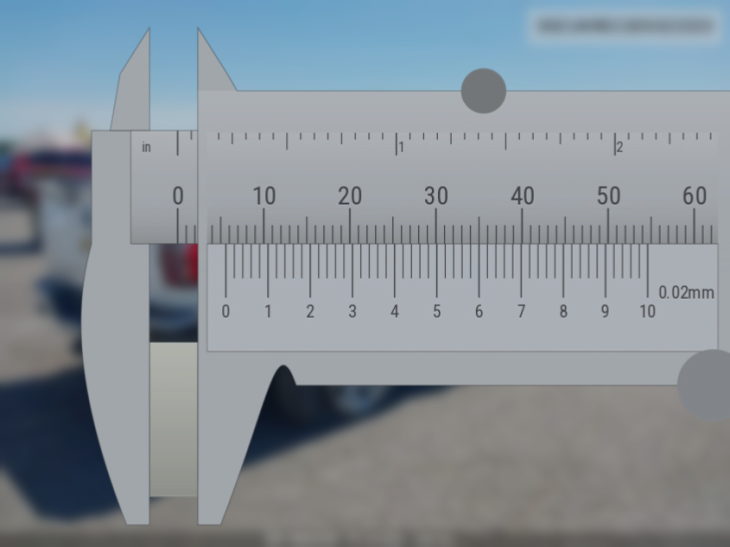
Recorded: 5.6 mm
